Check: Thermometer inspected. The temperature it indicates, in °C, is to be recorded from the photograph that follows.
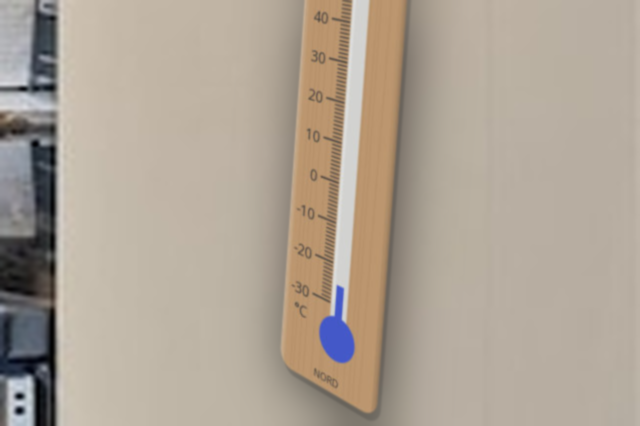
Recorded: -25 °C
